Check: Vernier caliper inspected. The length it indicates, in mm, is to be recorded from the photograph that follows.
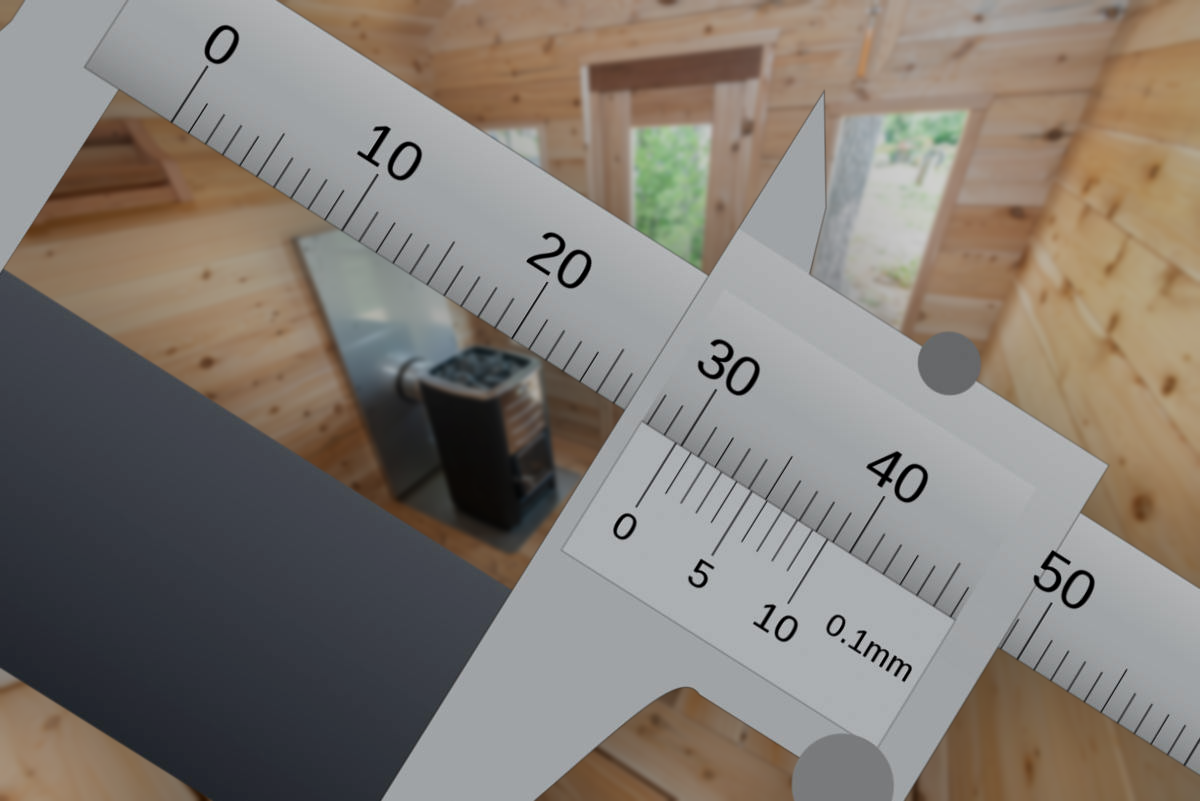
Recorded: 29.7 mm
